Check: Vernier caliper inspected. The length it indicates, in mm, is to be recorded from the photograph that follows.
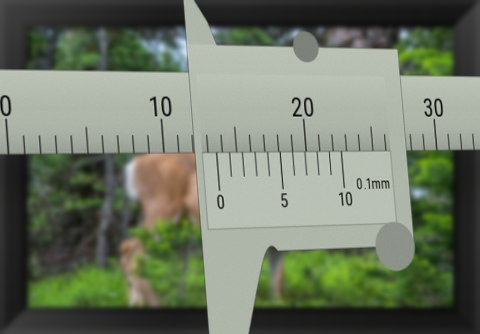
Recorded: 13.6 mm
